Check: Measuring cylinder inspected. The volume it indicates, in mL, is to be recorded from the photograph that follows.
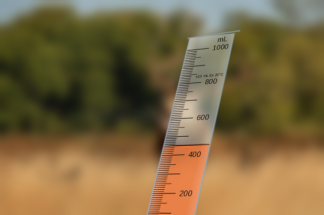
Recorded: 450 mL
